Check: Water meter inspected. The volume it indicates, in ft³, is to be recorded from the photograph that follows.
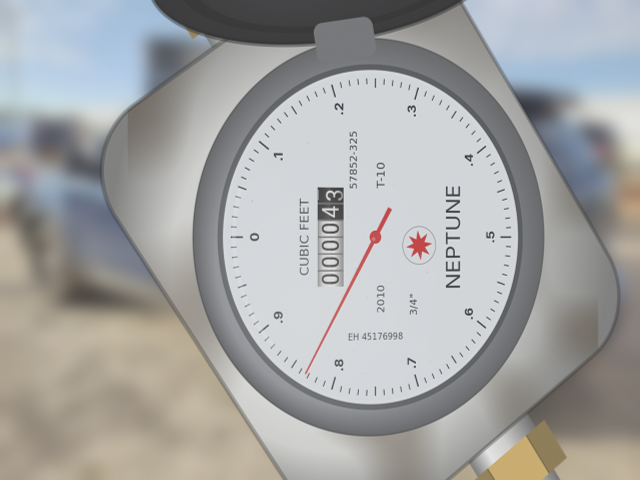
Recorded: 42.83 ft³
